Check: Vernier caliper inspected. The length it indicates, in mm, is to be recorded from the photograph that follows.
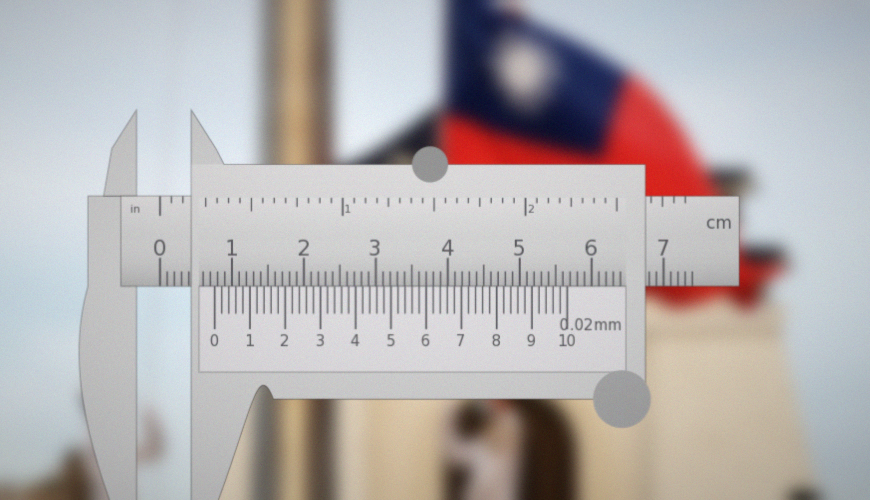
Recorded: 7.6 mm
